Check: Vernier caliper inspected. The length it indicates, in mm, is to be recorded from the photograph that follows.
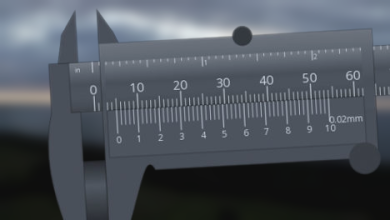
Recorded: 5.0 mm
